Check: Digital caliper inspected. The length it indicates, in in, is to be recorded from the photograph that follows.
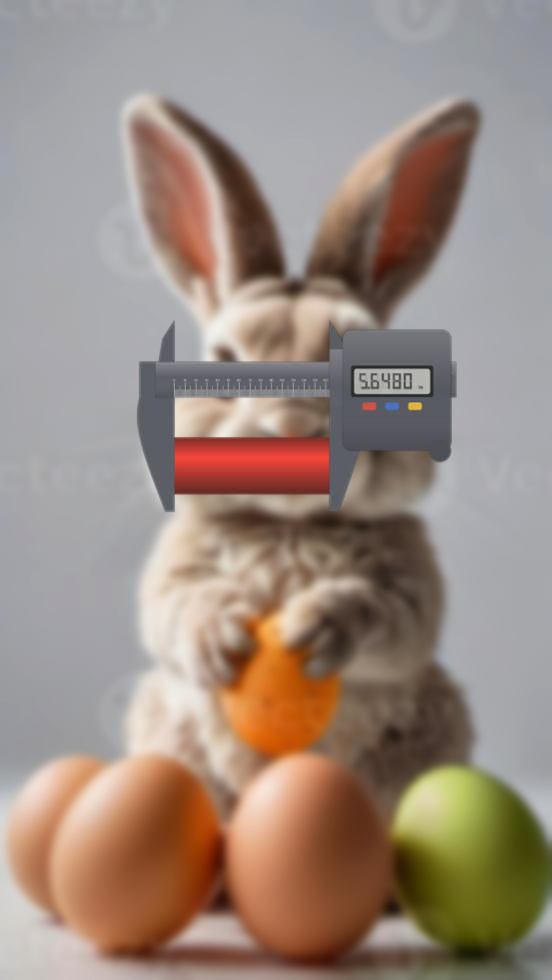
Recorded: 5.6480 in
